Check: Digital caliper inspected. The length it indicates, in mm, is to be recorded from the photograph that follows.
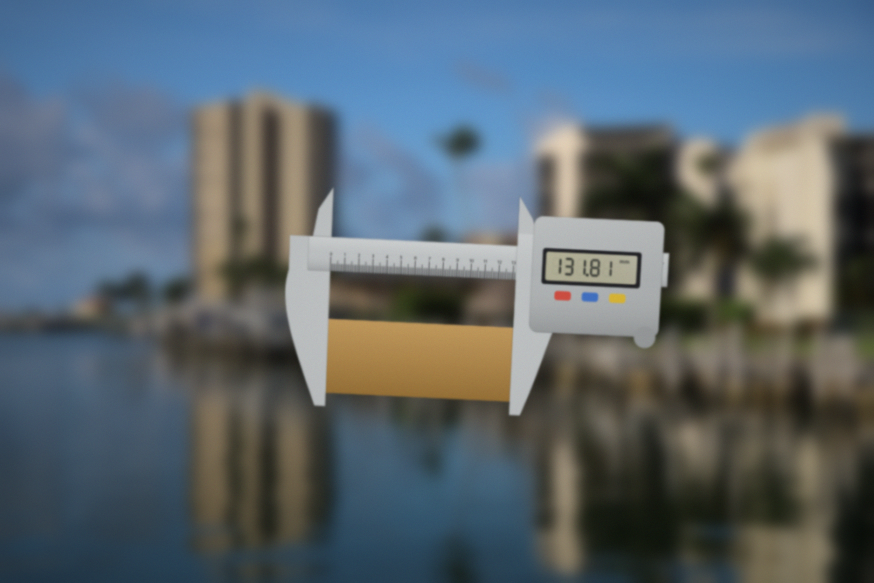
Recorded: 131.81 mm
